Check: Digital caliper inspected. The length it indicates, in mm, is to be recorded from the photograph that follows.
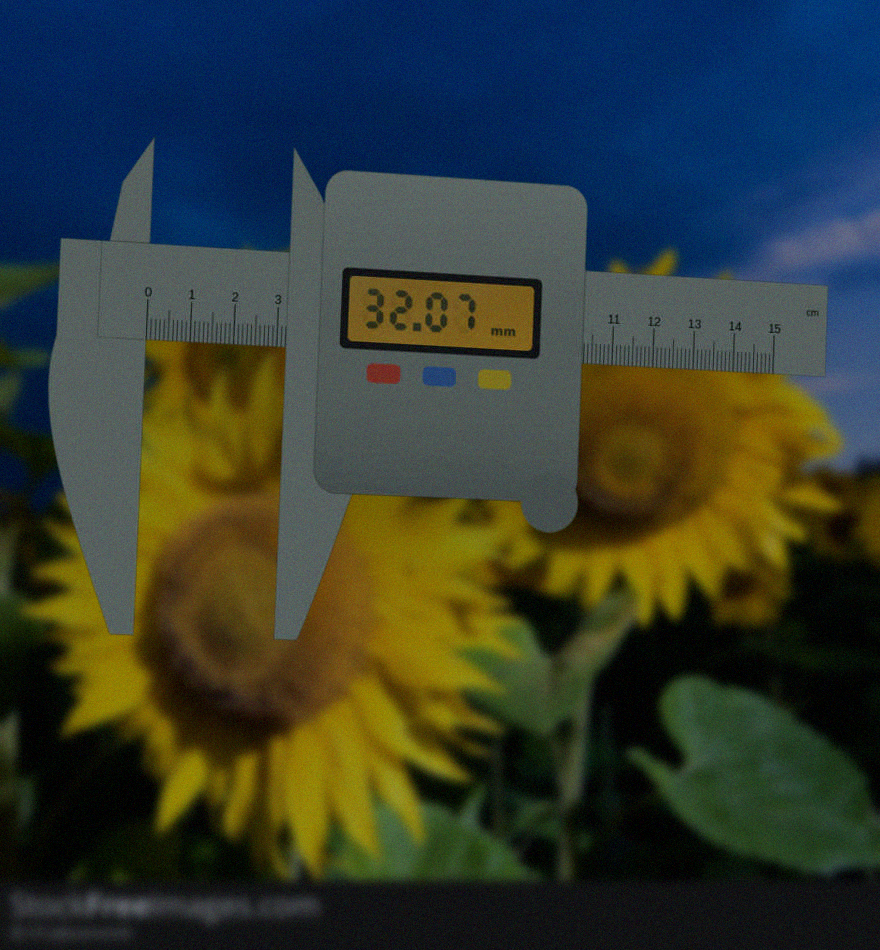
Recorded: 32.07 mm
